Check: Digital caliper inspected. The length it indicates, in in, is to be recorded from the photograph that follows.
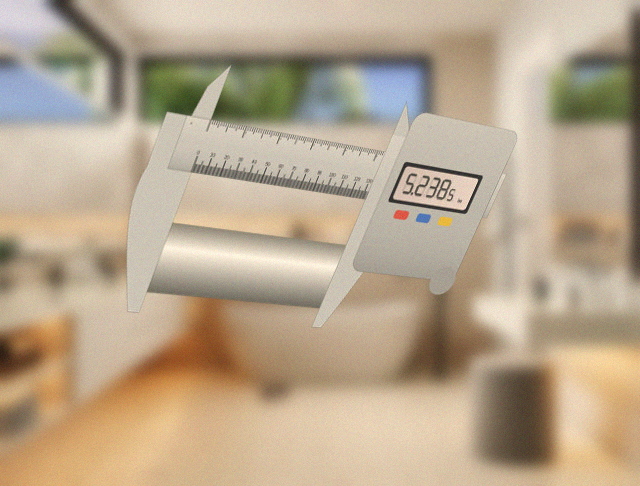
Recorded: 5.2385 in
